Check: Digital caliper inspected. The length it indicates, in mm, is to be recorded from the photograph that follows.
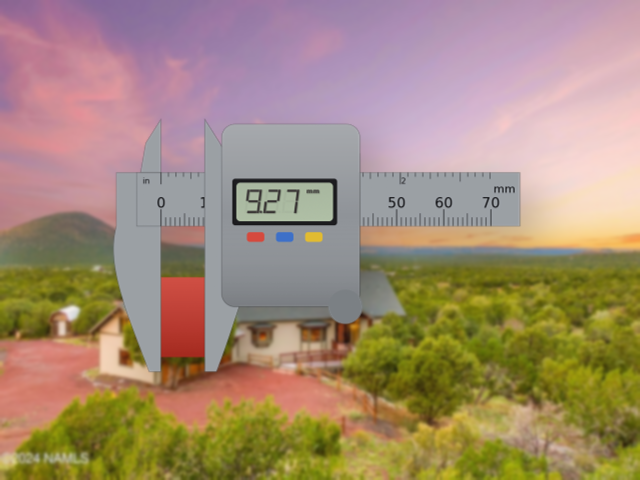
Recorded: 9.27 mm
